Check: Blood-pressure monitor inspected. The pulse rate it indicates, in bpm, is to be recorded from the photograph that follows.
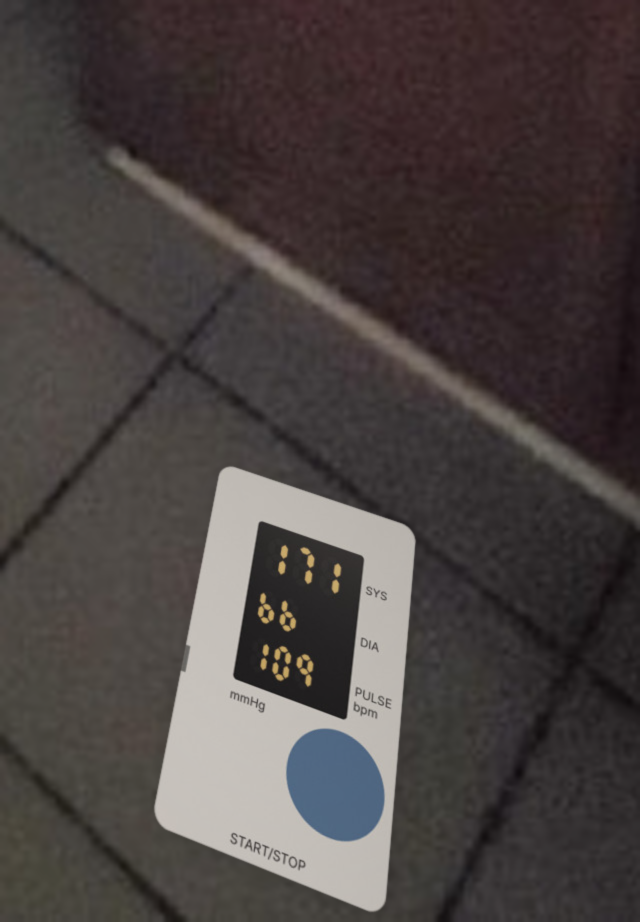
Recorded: 109 bpm
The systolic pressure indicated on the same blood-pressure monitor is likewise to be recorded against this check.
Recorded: 171 mmHg
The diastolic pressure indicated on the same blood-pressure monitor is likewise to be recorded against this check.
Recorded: 66 mmHg
